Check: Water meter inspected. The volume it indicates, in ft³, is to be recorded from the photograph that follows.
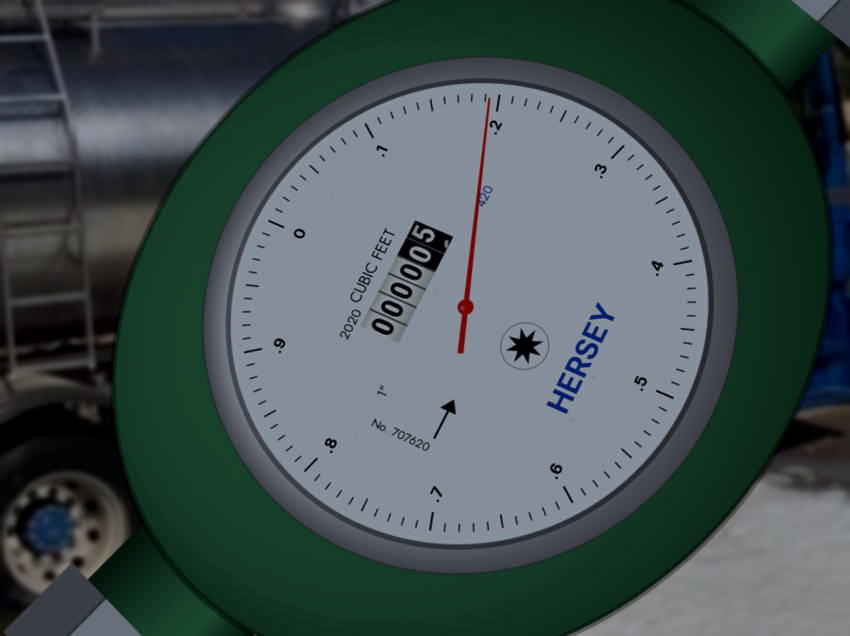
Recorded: 5.19 ft³
